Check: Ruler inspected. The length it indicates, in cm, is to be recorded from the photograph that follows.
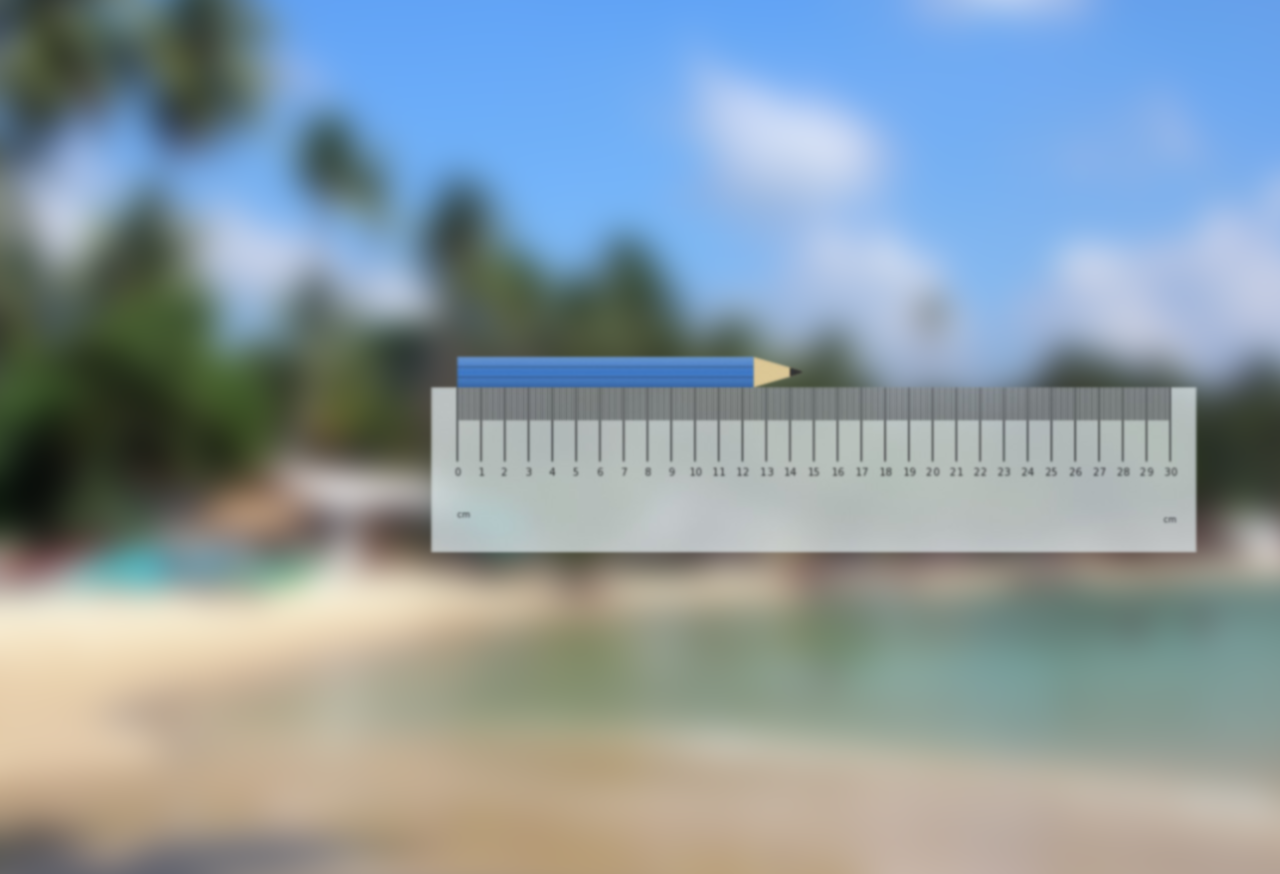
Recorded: 14.5 cm
